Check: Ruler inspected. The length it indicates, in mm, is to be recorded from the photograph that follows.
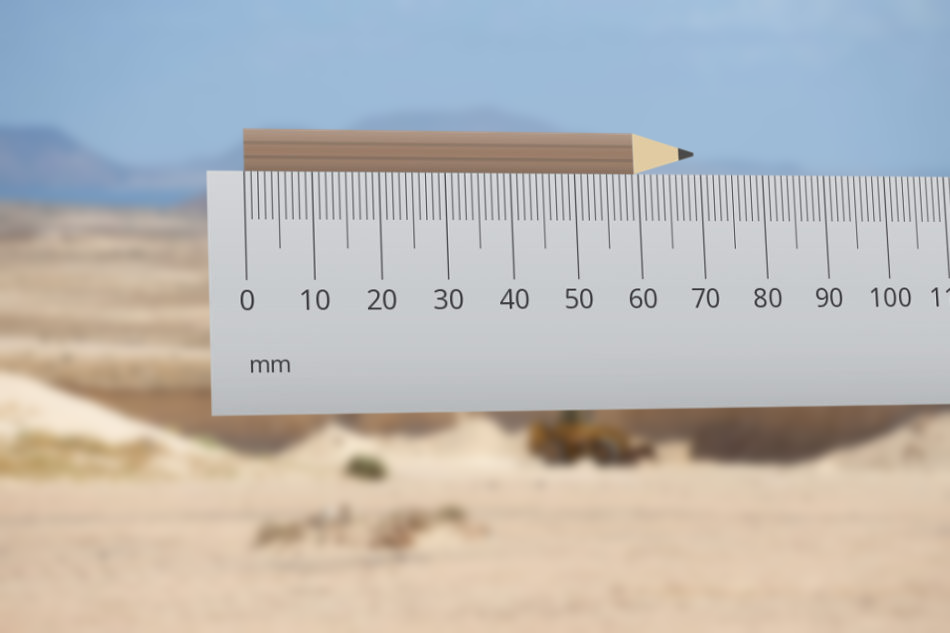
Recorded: 69 mm
